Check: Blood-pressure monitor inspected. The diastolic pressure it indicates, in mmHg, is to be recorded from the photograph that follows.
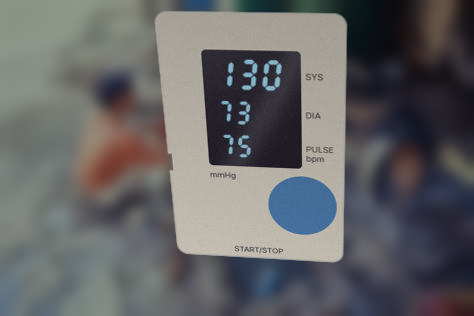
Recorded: 73 mmHg
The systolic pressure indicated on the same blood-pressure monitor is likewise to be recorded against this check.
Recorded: 130 mmHg
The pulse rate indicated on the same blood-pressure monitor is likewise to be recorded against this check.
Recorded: 75 bpm
